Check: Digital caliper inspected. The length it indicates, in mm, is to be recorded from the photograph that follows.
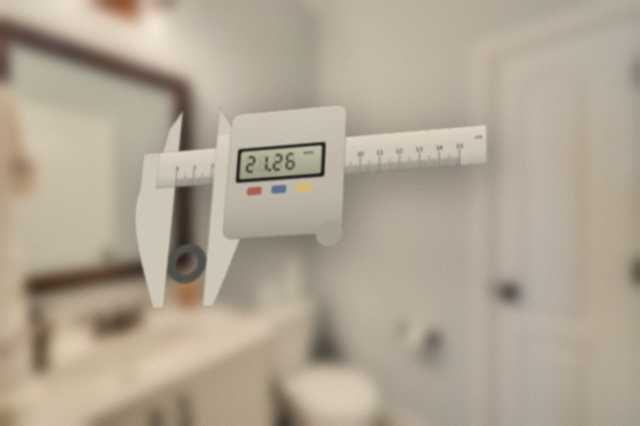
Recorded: 21.26 mm
